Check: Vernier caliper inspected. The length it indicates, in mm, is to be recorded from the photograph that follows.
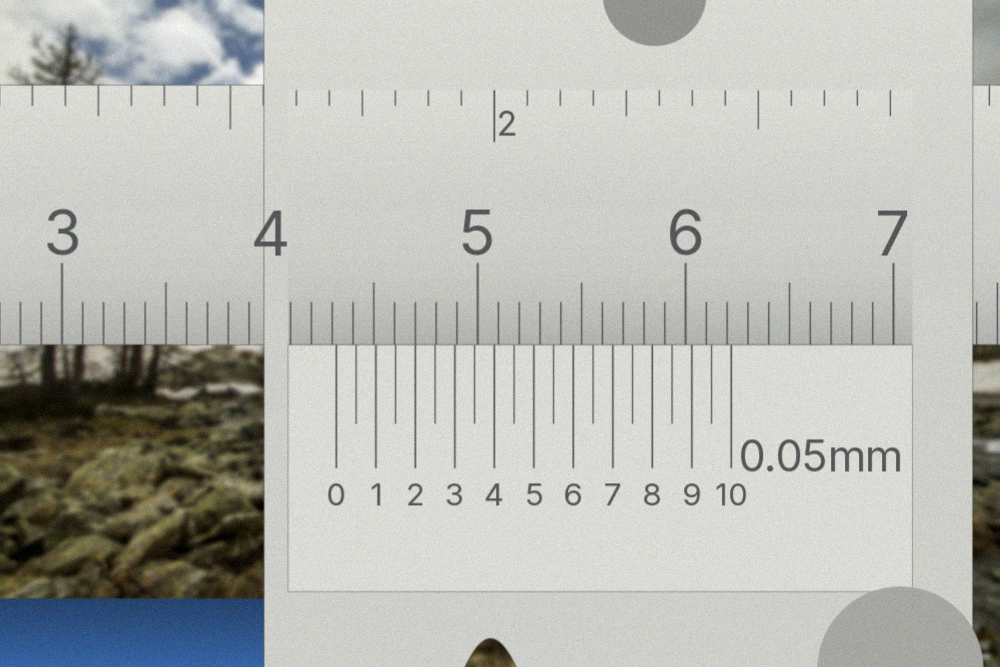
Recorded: 43.2 mm
